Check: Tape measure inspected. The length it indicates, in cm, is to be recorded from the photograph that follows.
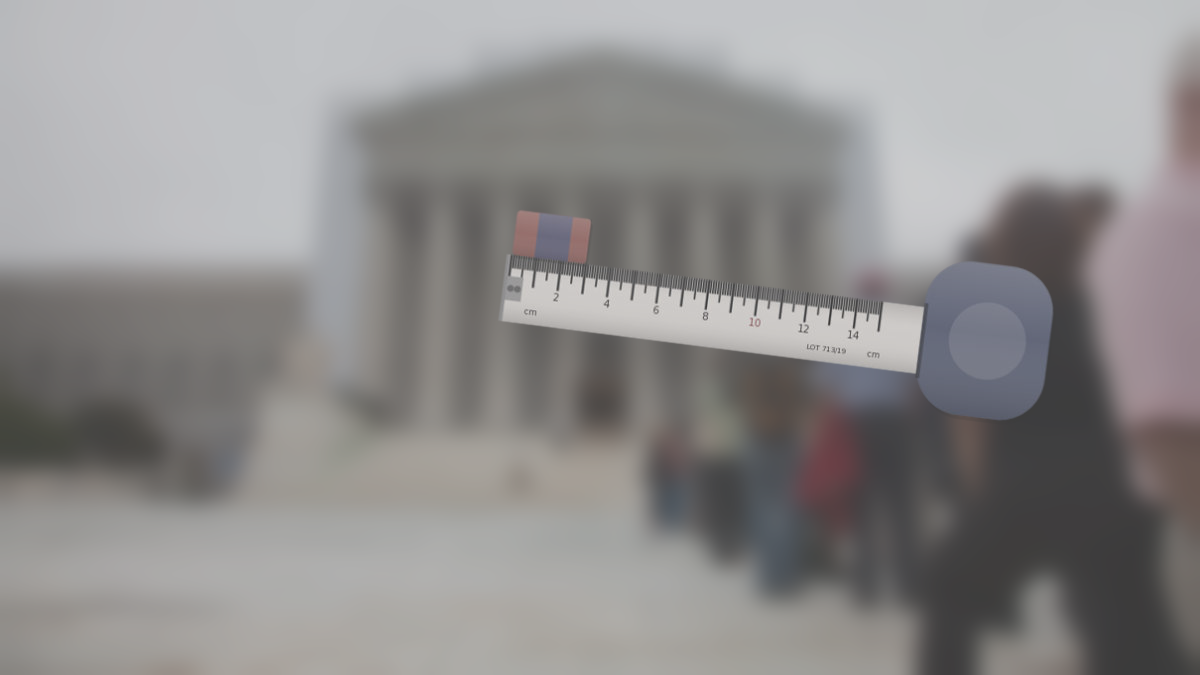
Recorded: 3 cm
